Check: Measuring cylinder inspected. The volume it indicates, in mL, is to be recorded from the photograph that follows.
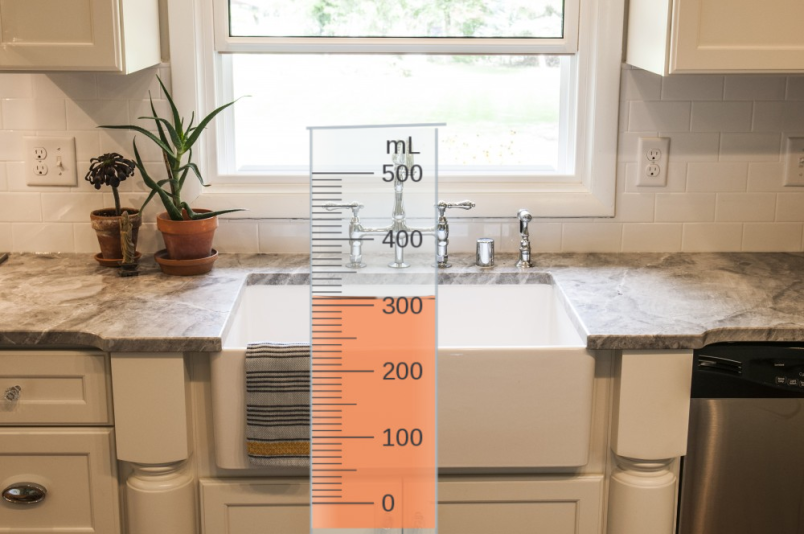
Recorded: 310 mL
